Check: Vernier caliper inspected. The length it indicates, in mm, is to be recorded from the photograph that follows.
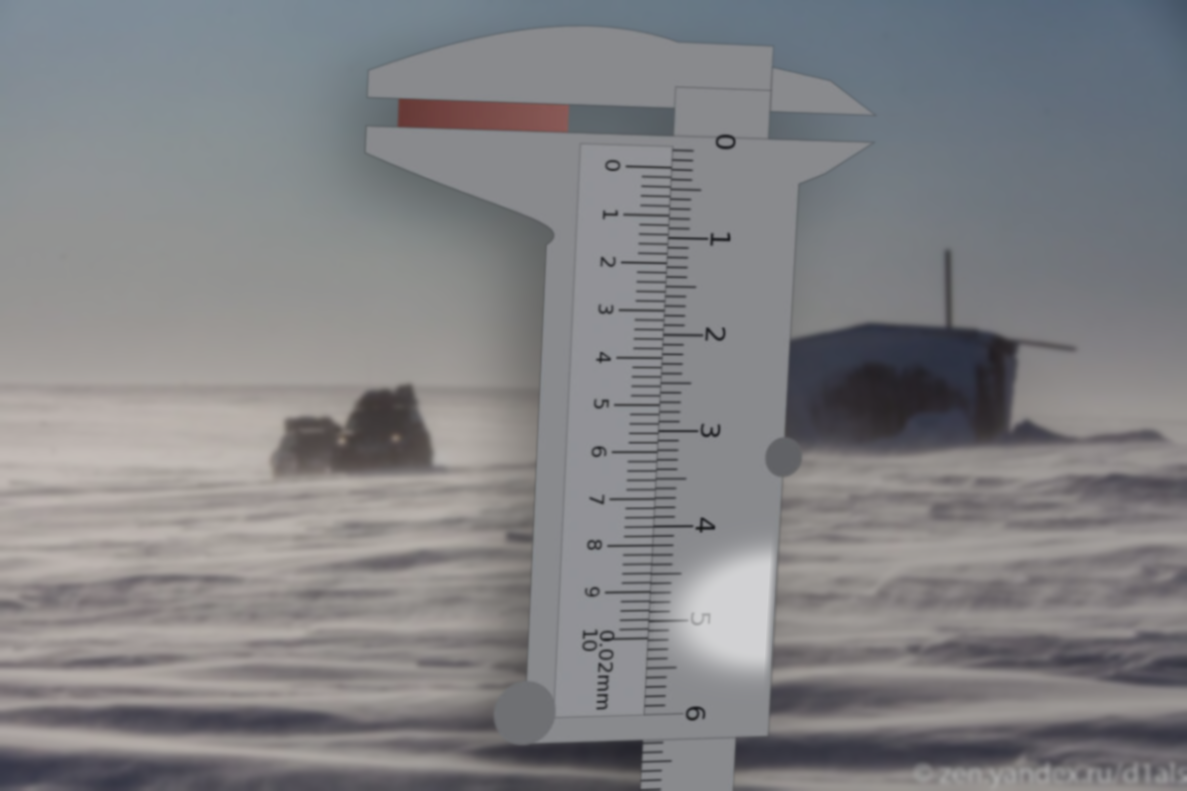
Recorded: 2.8 mm
